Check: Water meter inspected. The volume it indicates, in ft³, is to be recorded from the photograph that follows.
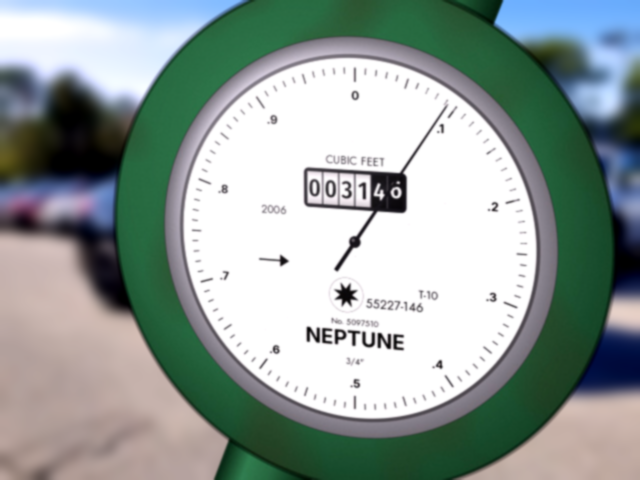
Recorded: 3146.09 ft³
